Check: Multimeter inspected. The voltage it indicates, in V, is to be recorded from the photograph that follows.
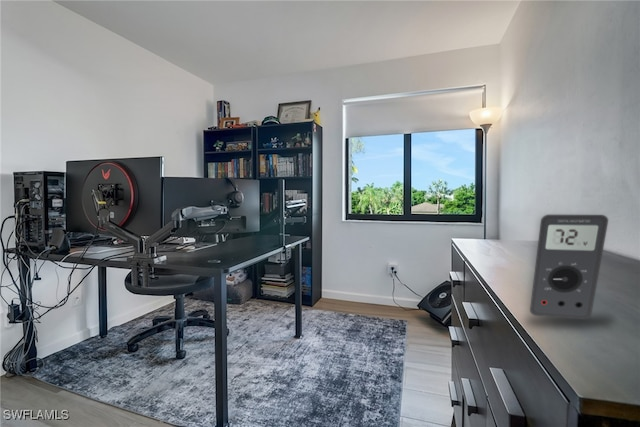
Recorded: 72 V
